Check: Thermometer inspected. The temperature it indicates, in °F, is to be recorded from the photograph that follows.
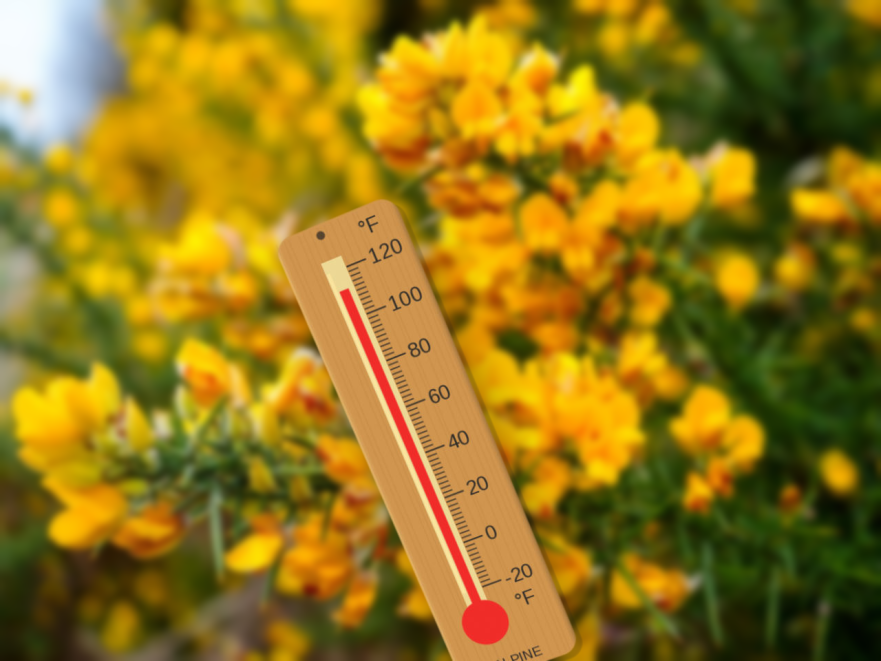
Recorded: 112 °F
